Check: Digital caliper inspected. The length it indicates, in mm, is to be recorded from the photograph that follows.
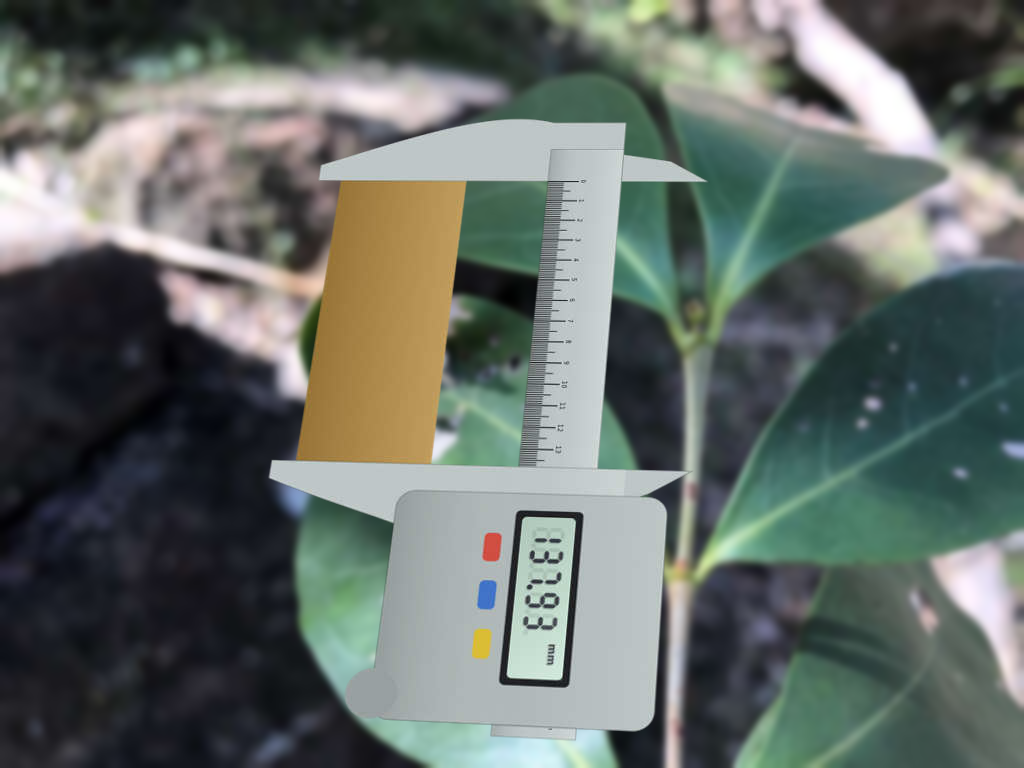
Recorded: 137.93 mm
